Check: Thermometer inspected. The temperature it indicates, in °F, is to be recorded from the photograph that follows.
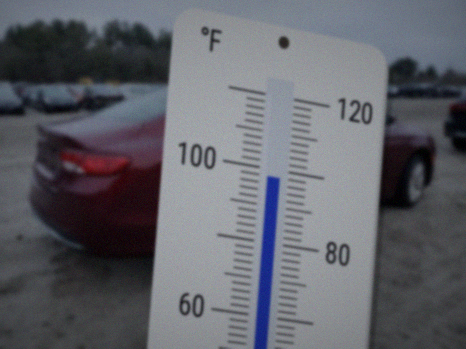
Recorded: 98 °F
